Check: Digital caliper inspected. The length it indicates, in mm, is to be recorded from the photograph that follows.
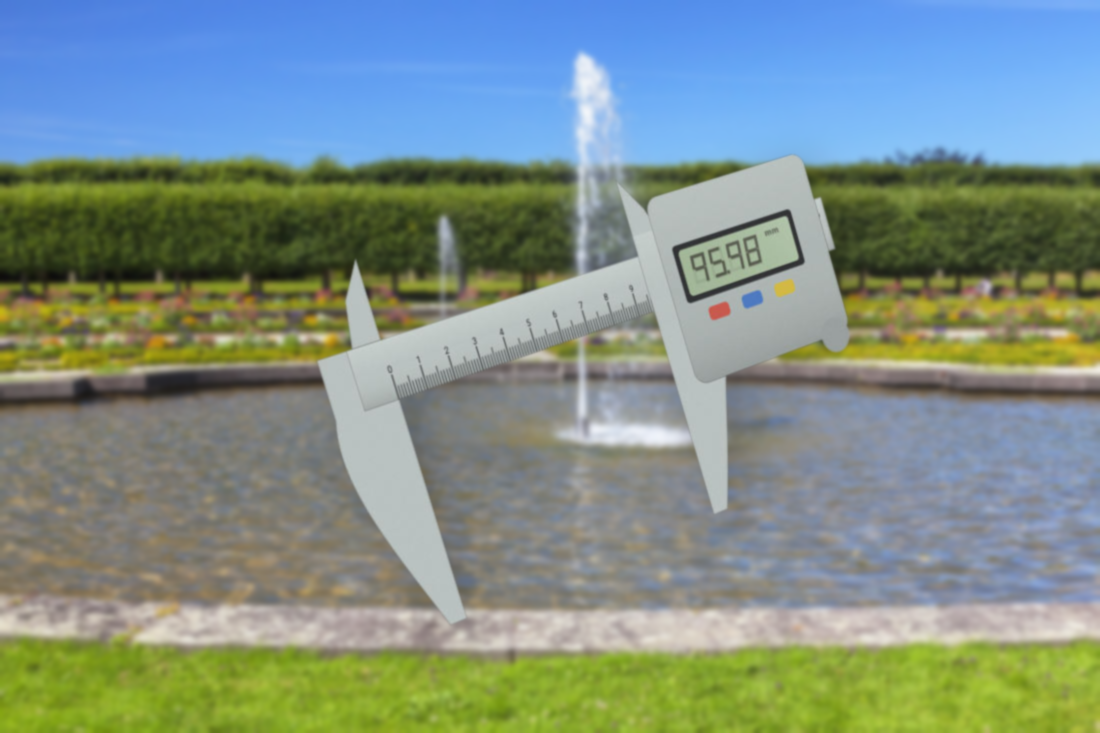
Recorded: 95.98 mm
